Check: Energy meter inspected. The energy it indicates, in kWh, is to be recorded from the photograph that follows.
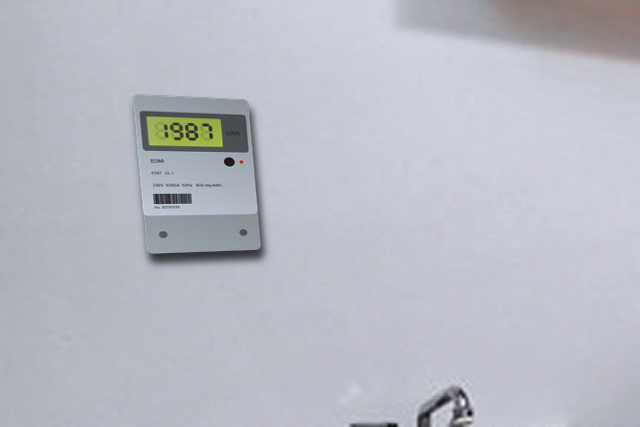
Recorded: 1987 kWh
